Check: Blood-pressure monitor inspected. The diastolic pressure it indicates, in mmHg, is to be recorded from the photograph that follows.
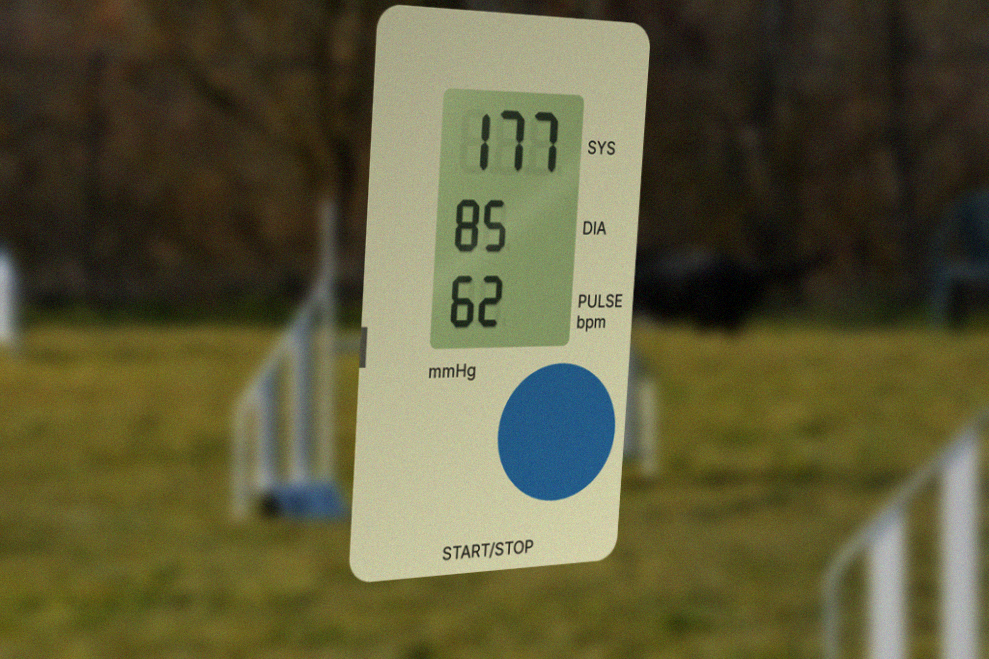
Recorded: 85 mmHg
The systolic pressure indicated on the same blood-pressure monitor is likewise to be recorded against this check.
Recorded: 177 mmHg
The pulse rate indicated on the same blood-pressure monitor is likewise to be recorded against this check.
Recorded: 62 bpm
